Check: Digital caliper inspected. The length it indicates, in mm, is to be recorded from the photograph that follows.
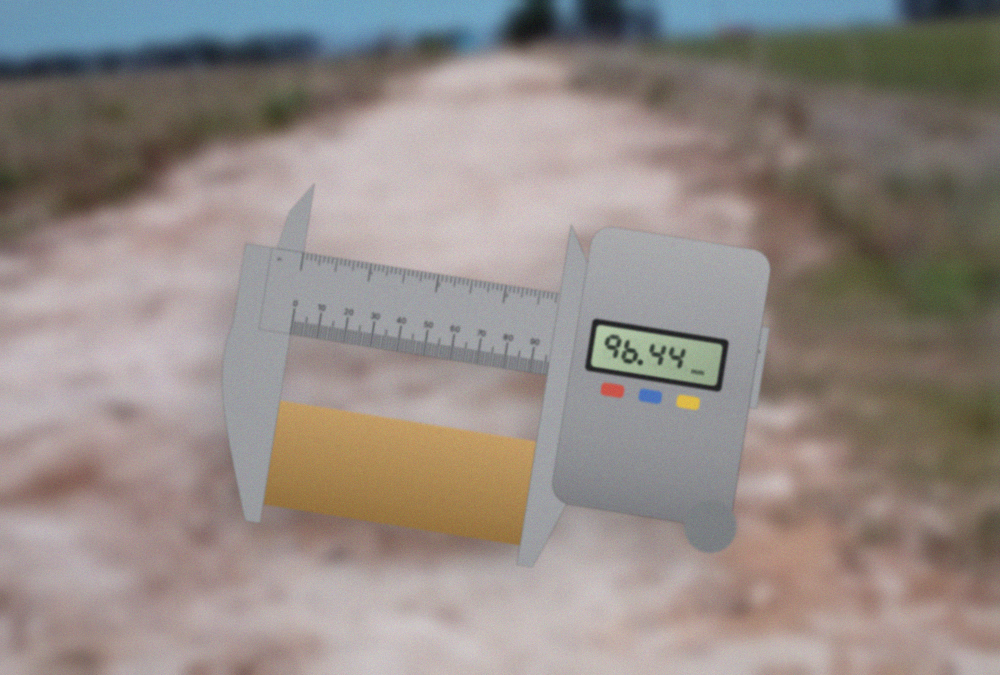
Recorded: 96.44 mm
